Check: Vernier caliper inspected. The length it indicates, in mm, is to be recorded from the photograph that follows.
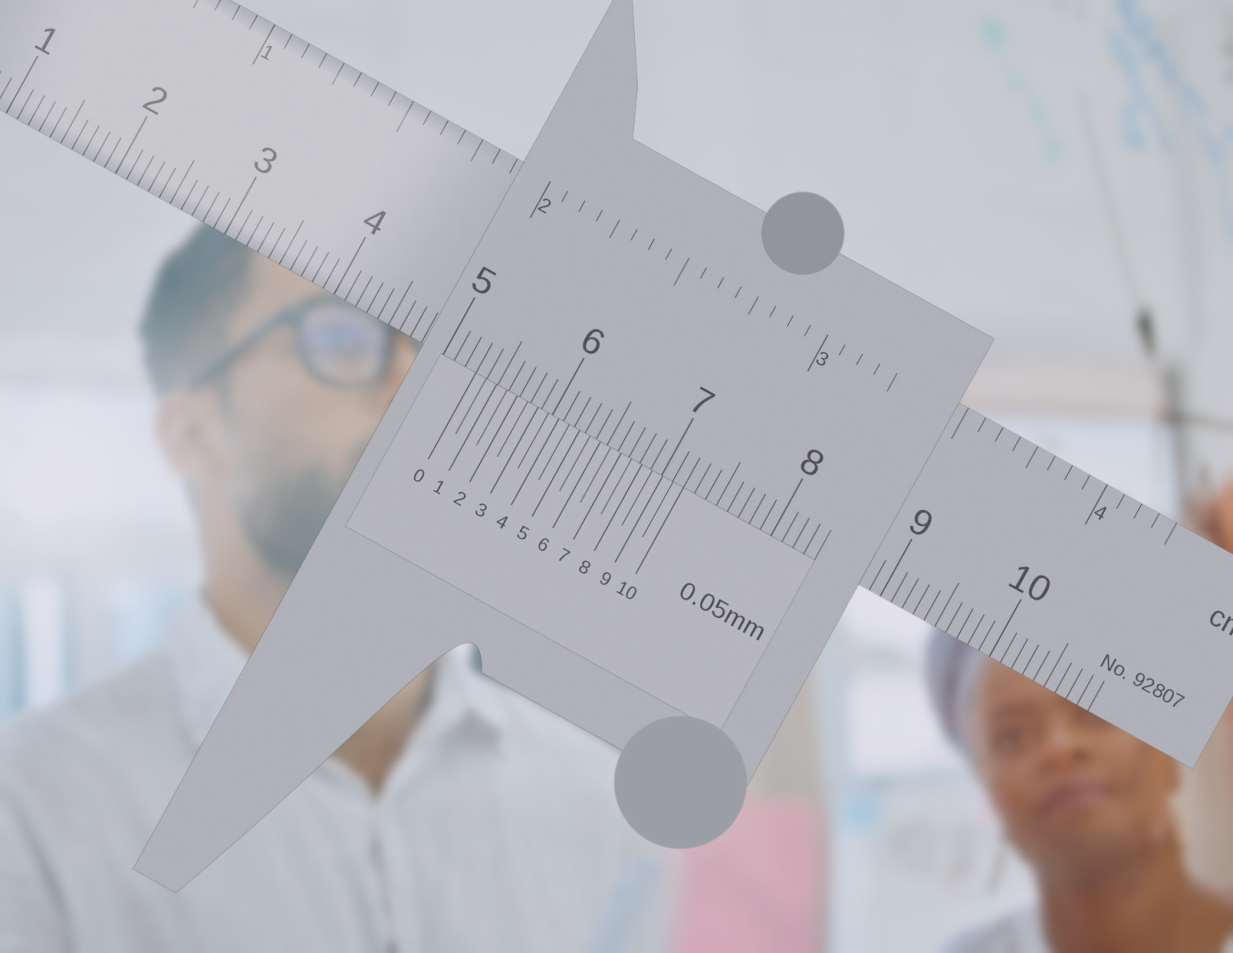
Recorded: 53.0 mm
